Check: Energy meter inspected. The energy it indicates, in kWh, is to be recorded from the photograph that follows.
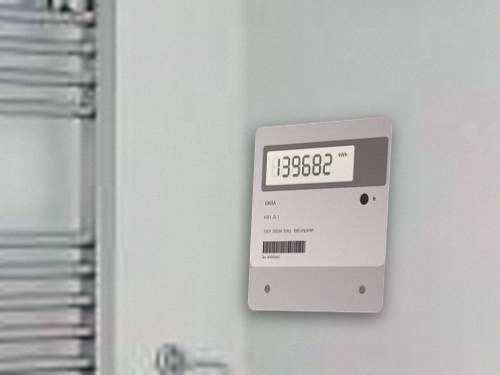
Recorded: 139682 kWh
